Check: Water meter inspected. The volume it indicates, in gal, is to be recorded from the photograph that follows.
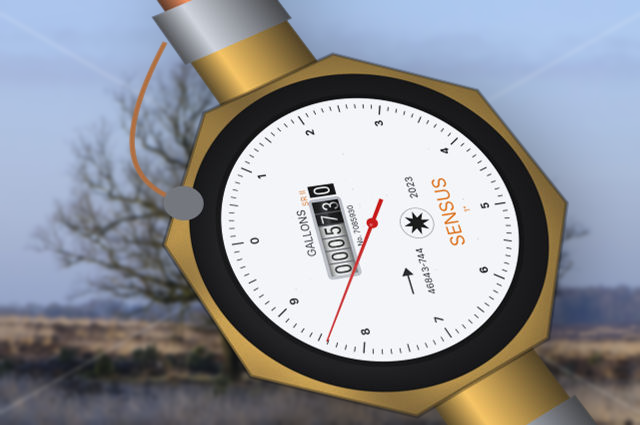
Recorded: 5728.4 gal
